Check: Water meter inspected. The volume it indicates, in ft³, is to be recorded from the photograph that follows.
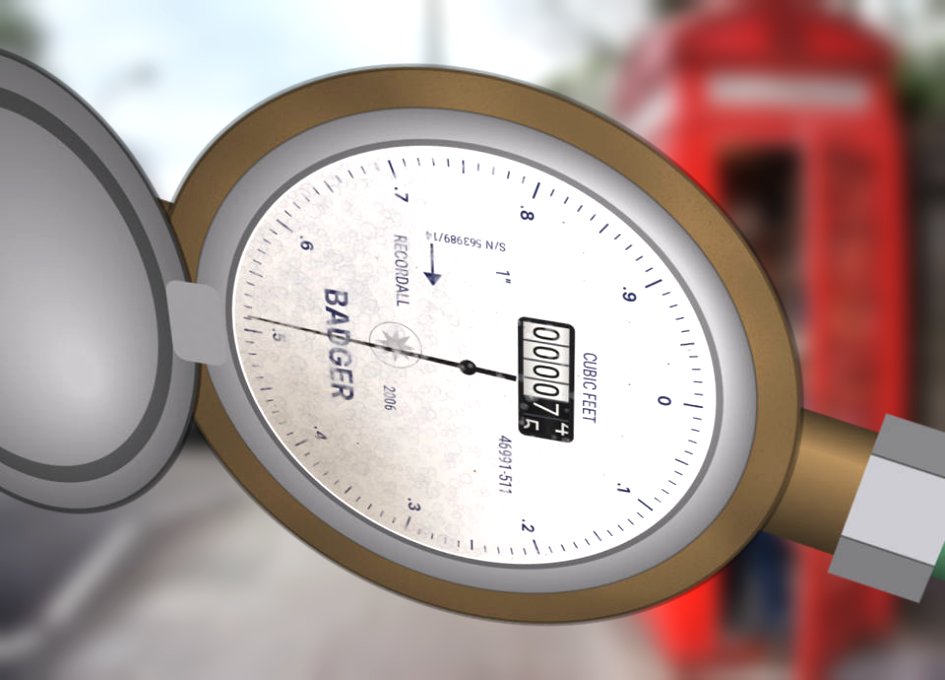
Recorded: 74.51 ft³
